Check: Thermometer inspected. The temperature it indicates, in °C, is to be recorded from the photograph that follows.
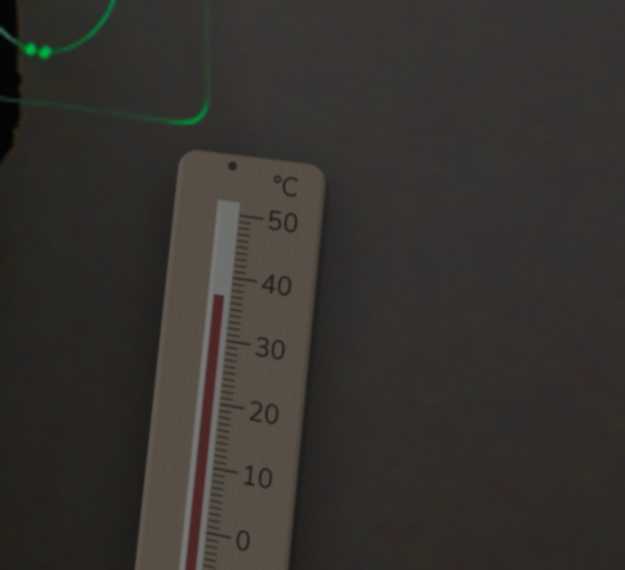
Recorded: 37 °C
